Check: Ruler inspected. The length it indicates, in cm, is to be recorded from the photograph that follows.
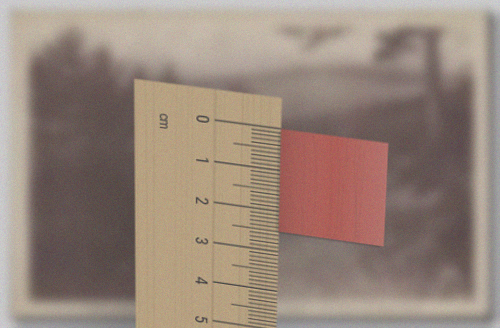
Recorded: 2.5 cm
